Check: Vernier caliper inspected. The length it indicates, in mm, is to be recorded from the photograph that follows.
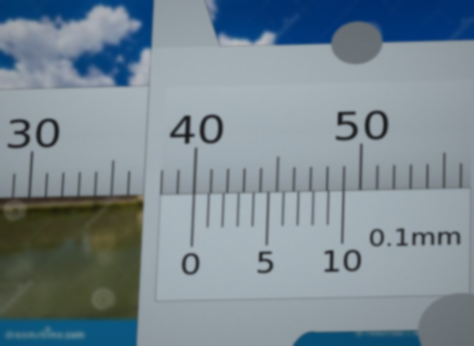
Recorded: 40.0 mm
